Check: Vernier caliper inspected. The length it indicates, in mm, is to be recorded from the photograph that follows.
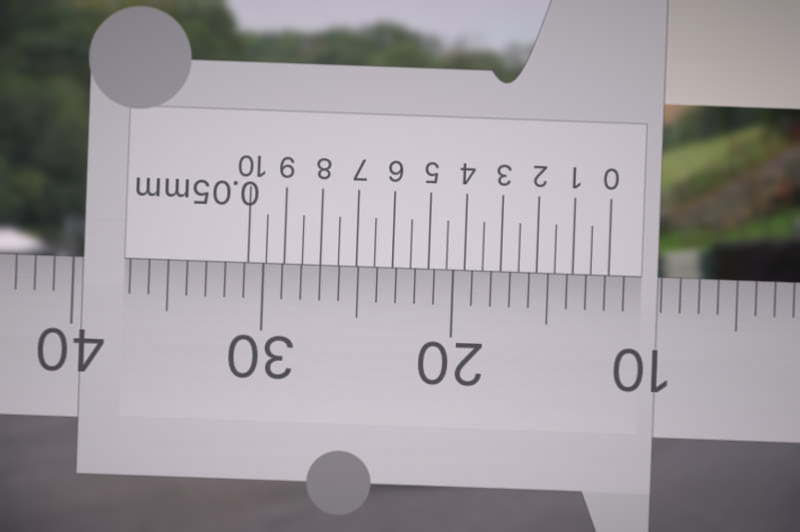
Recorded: 11.8 mm
